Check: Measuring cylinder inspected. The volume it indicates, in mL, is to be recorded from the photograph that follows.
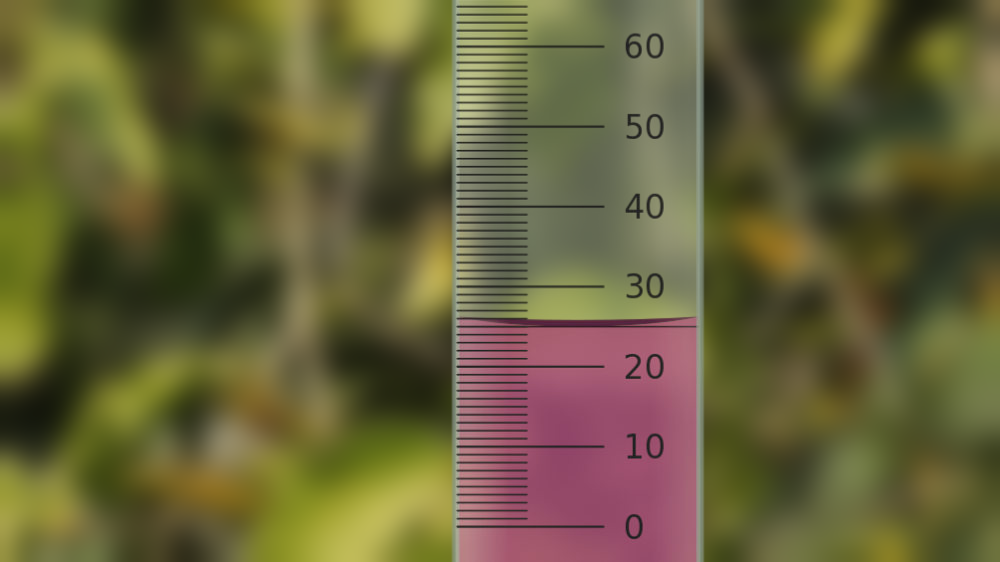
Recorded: 25 mL
